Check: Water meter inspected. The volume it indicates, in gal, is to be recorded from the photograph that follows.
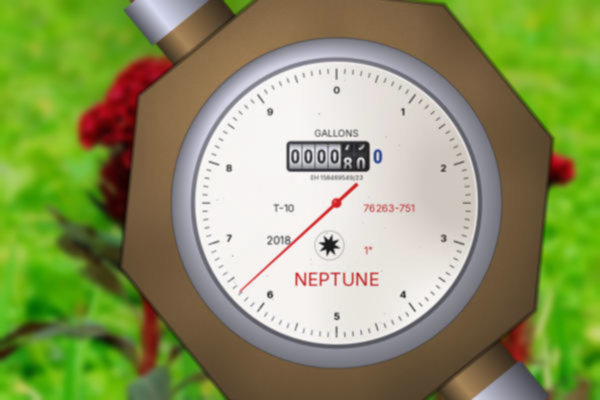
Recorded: 796.3 gal
